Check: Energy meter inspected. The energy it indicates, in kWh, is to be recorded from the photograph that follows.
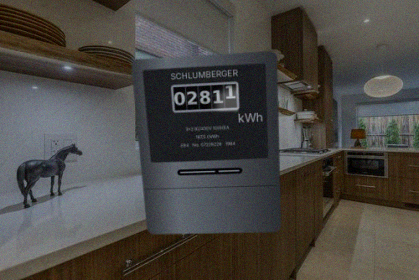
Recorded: 2811 kWh
